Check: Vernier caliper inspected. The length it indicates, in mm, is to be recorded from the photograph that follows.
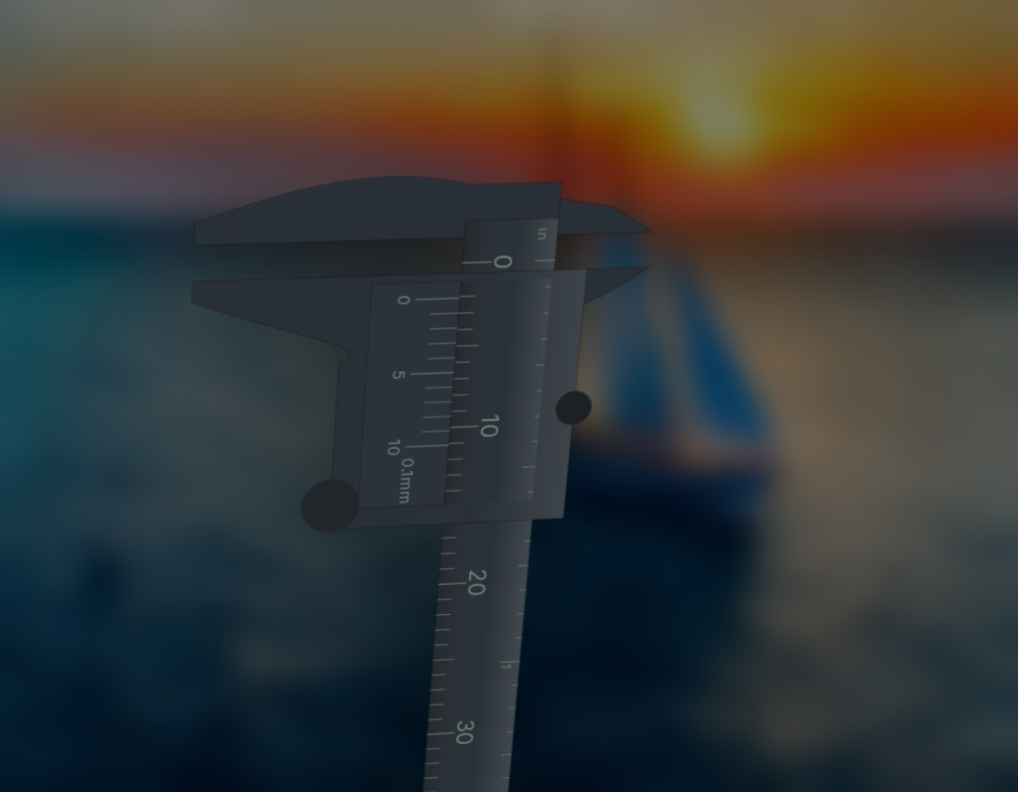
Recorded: 2.1 mm
